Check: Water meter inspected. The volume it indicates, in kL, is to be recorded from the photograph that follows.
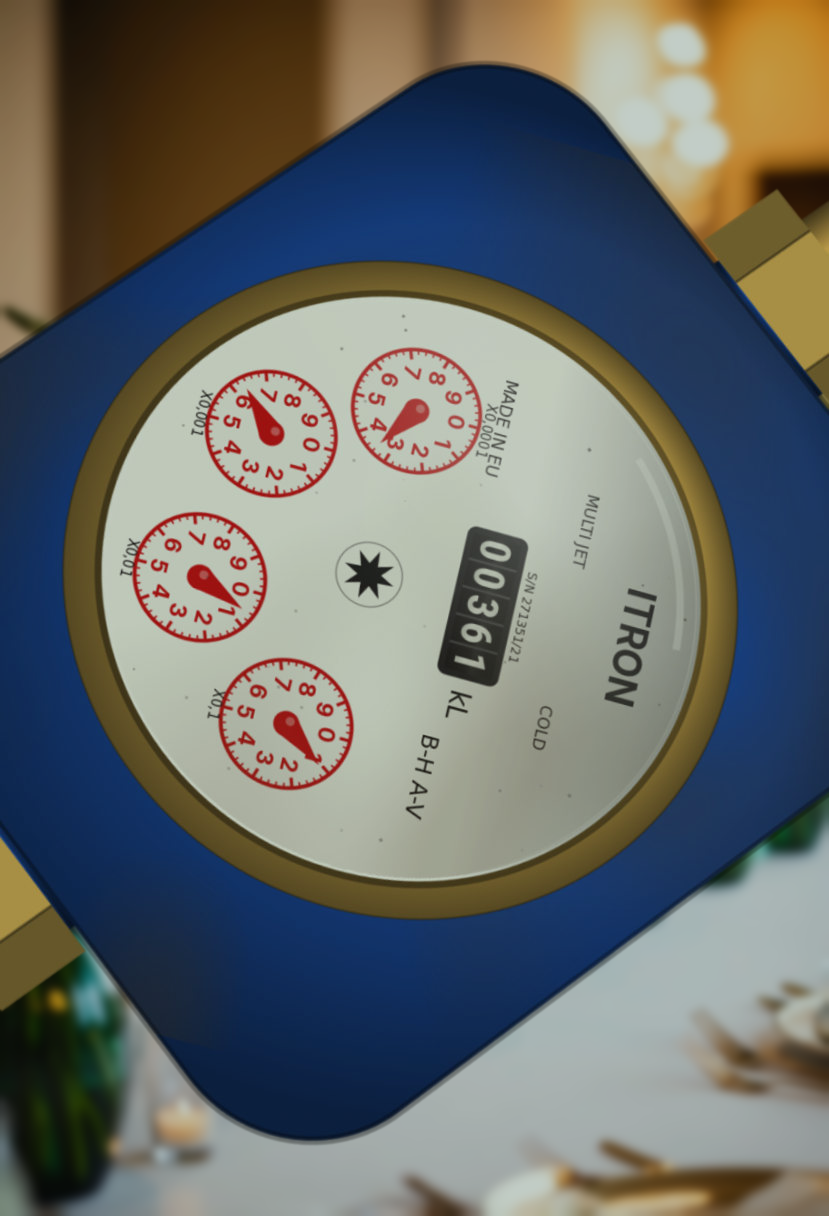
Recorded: 361.1063 kL
